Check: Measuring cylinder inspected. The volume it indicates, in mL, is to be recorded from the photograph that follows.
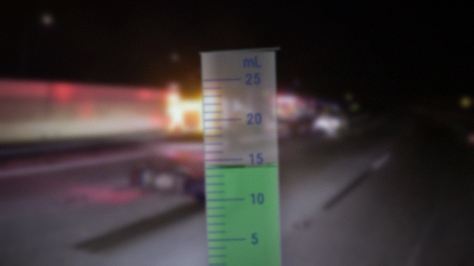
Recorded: 14 mL
